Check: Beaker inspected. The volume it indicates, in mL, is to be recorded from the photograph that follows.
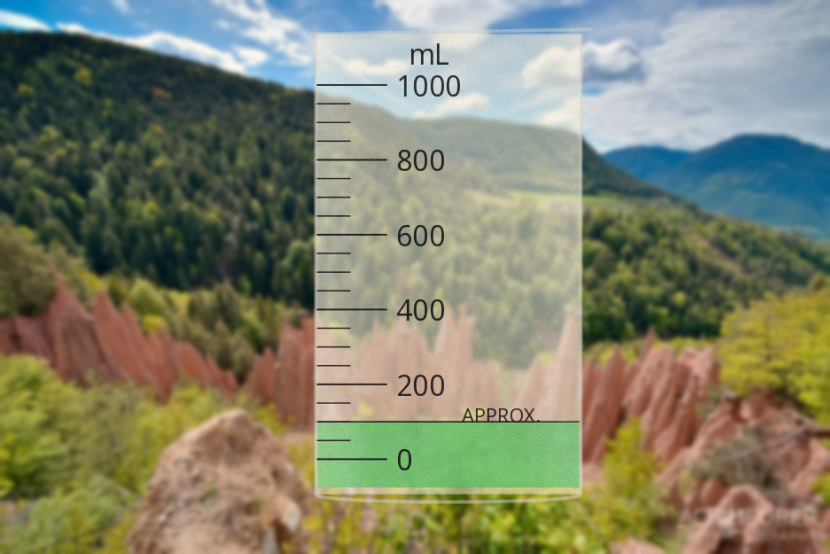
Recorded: 100 mL
